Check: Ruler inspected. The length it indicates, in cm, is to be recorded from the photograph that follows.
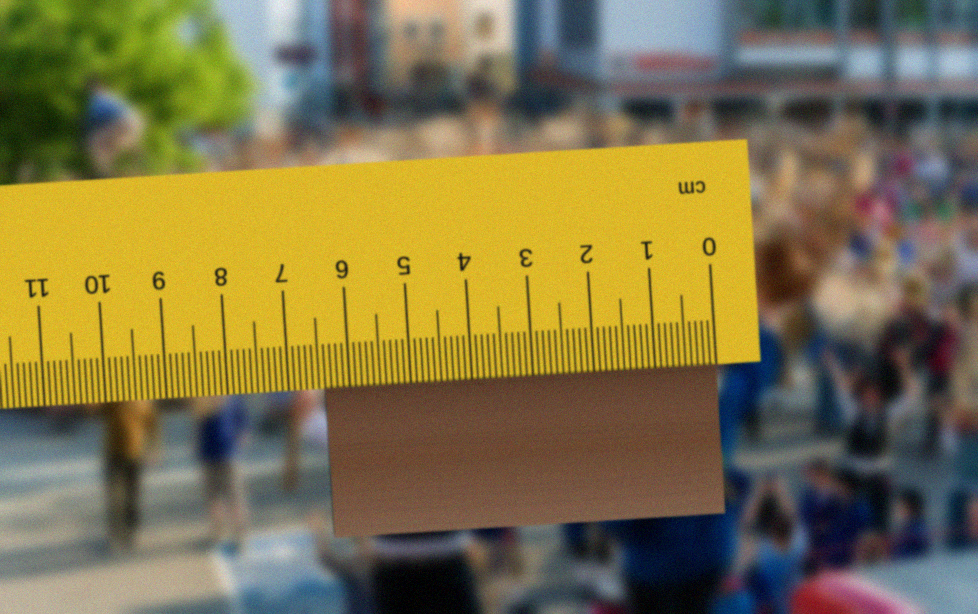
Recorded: 6.4 cm
